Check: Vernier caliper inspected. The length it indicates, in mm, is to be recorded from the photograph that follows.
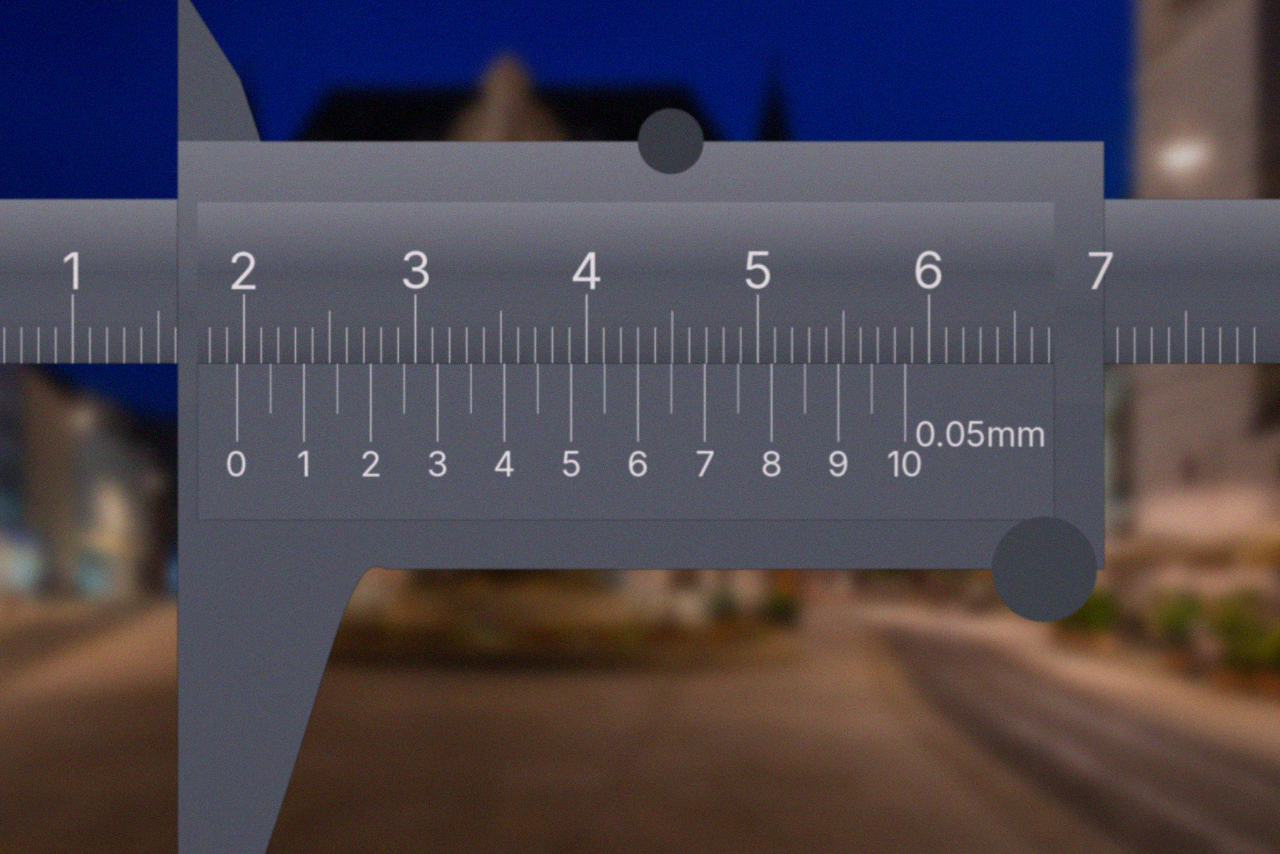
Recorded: 19.6 mm
